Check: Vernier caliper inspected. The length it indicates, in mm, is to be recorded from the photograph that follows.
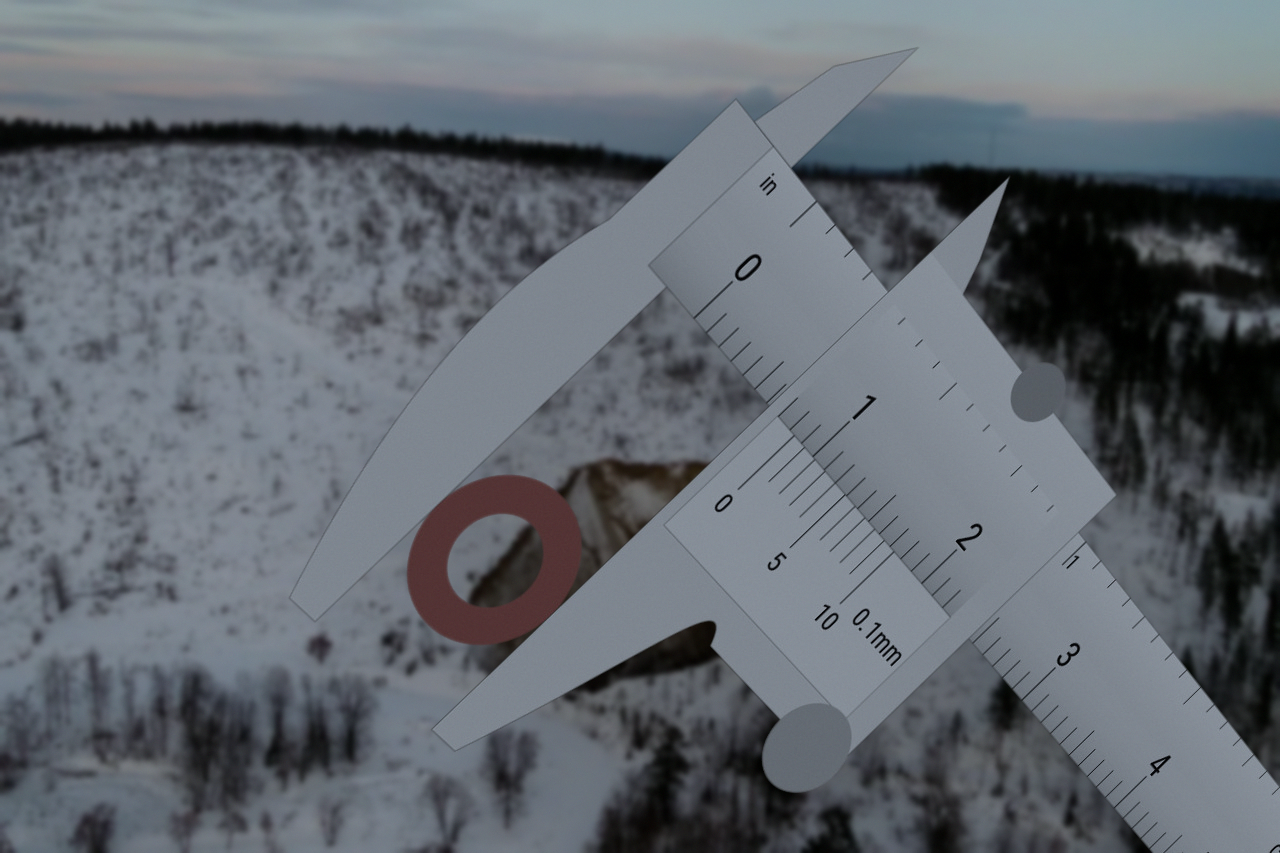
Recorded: 8.4 mm
